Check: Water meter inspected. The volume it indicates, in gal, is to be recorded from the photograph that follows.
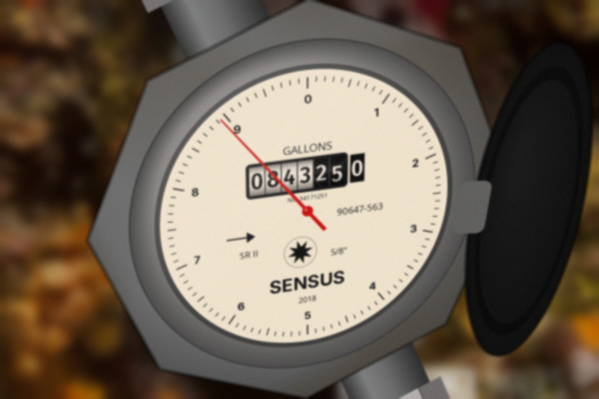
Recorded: 843248.9 gal
